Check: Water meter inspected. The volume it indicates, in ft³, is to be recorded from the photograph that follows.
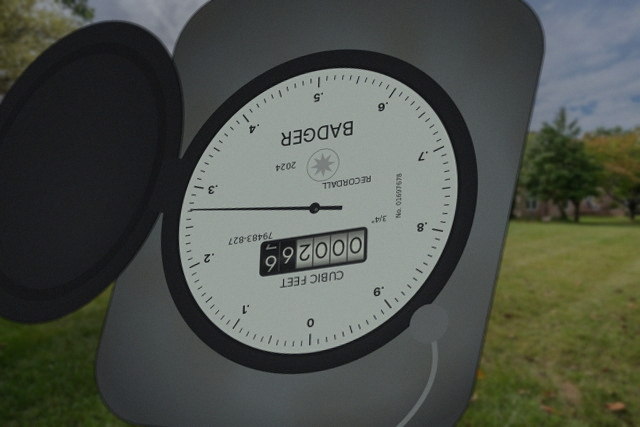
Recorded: 266.27 ft³
